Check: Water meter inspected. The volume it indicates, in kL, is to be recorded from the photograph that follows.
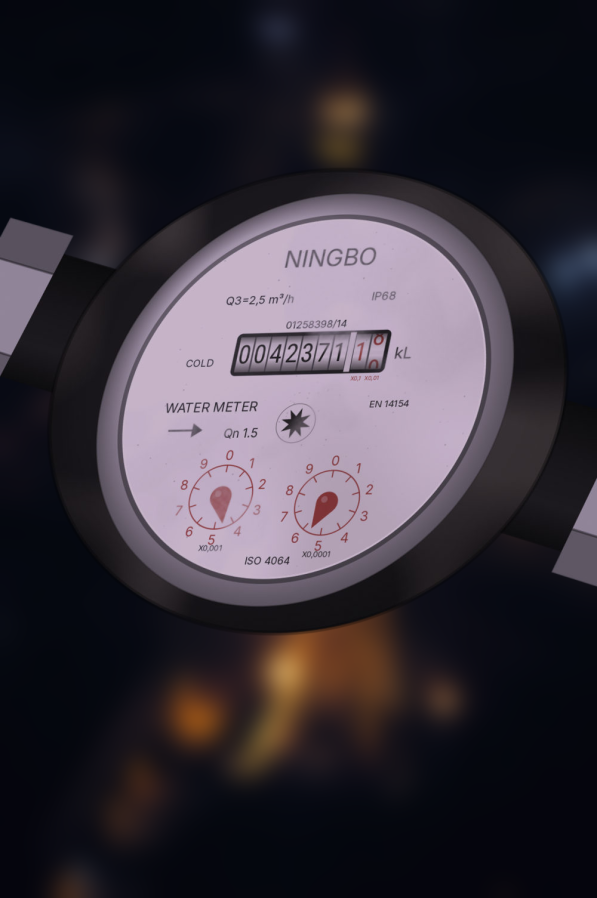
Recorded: 42371.1845 kL
